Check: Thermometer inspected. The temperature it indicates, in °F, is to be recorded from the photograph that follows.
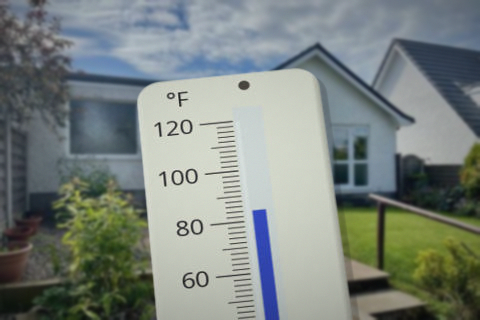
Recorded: 84 °F
